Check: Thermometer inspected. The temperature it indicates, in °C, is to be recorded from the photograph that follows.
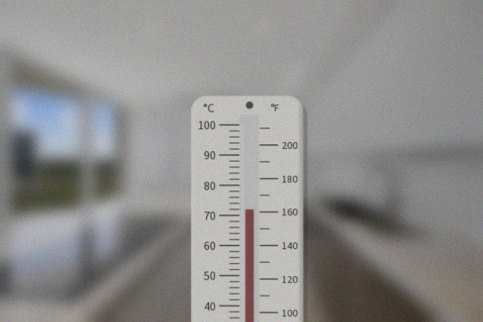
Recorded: 72 °C
